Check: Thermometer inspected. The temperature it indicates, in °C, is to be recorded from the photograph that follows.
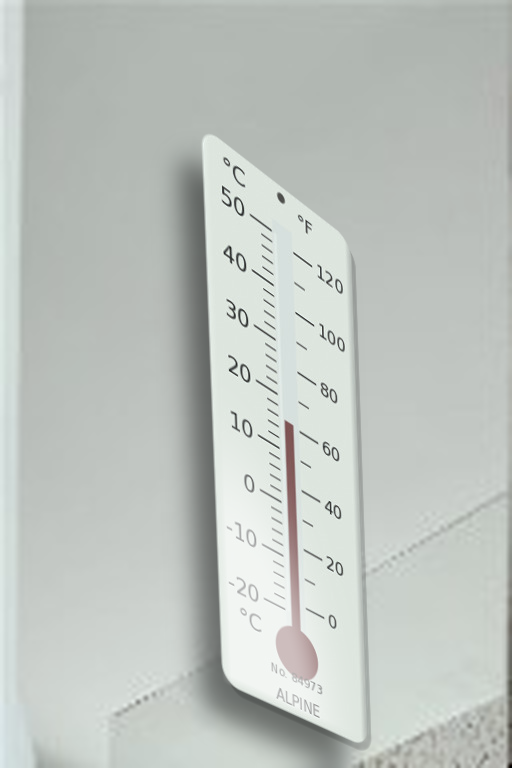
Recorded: 16 °C
